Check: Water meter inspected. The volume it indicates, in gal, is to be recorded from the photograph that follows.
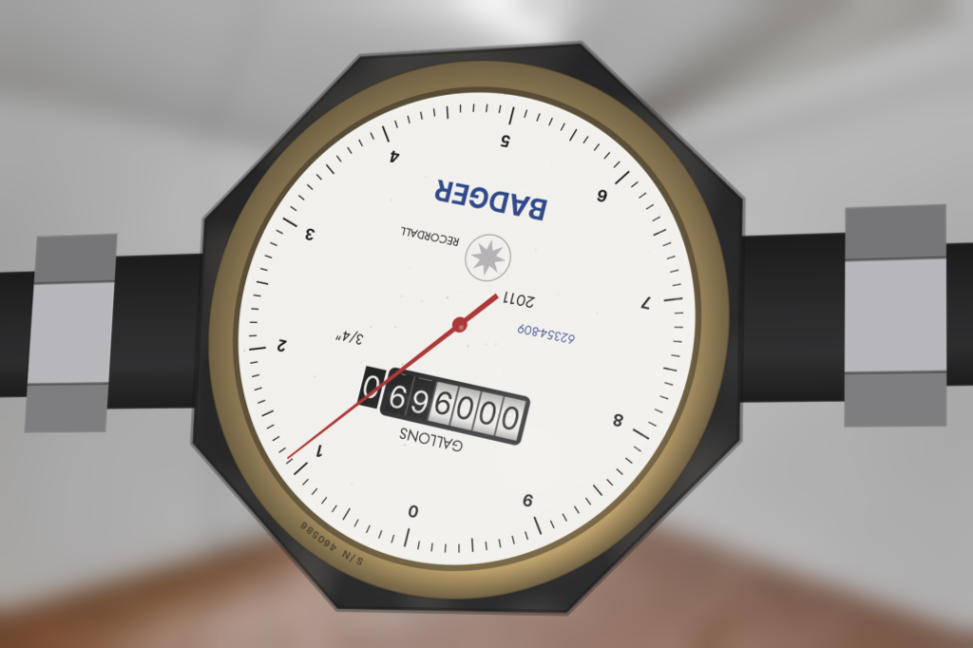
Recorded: 9691.1 gal
